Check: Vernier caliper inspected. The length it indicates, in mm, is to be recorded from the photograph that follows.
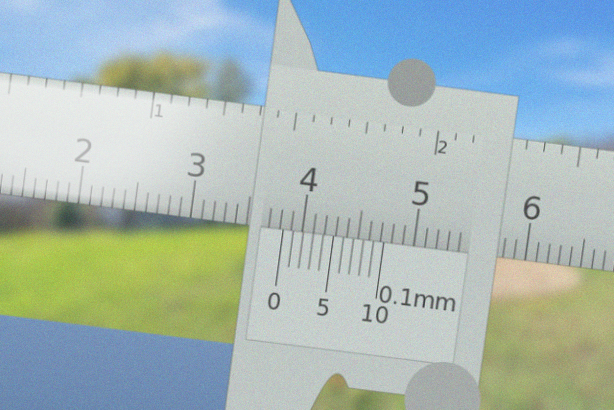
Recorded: 38.3 mm
